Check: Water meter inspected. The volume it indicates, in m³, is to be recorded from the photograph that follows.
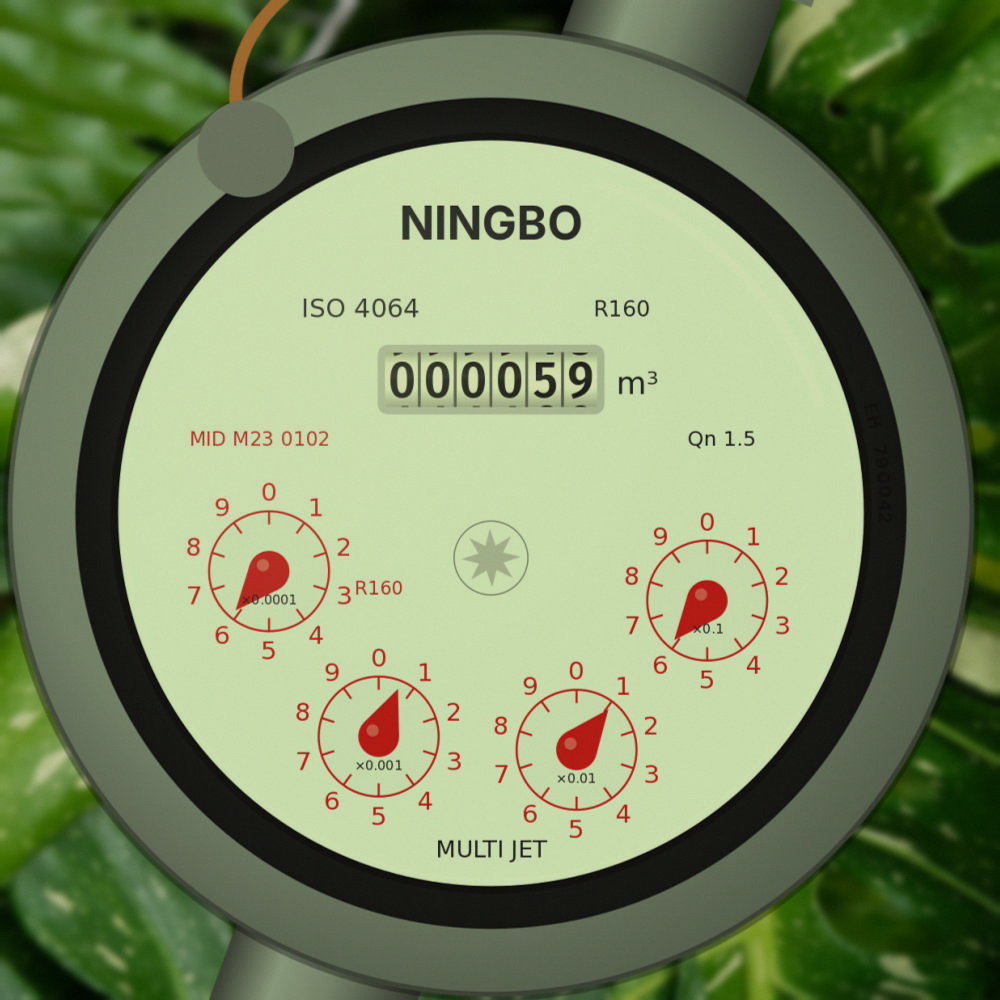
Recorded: 59.6106 m³
